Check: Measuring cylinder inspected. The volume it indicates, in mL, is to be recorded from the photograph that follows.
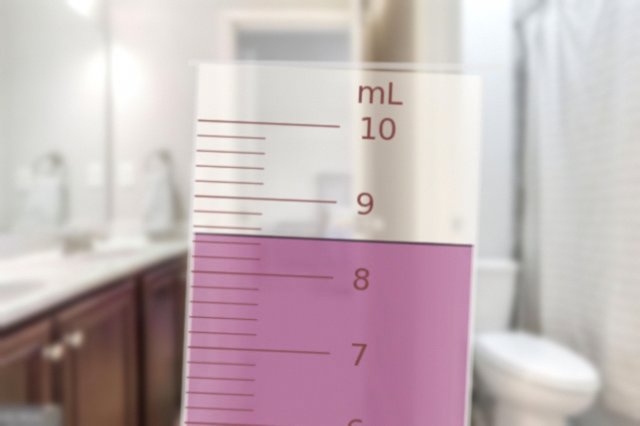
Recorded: 8.5 mL
